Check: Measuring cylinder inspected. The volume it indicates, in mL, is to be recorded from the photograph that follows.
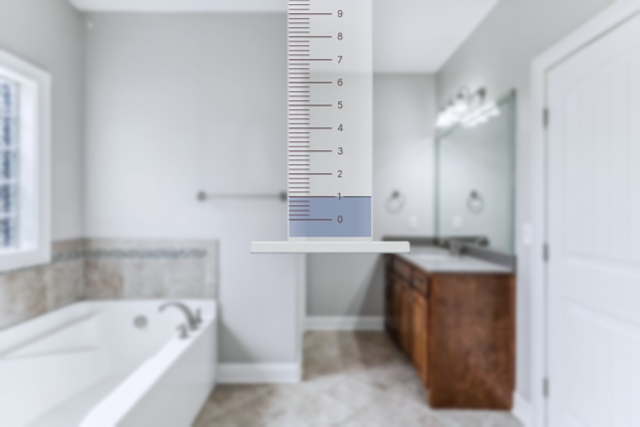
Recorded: 1 mL
